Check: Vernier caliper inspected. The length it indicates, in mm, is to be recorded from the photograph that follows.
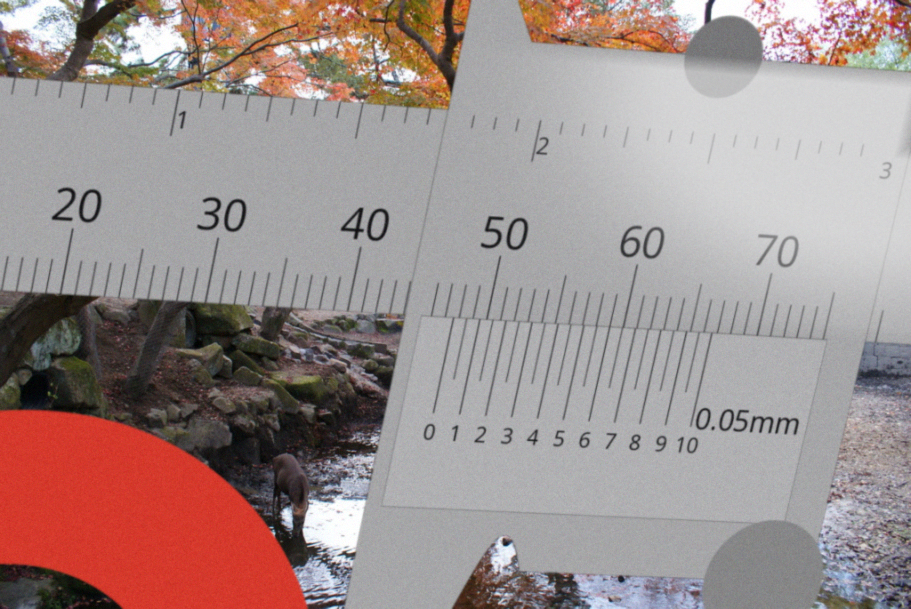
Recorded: 47.6 mm
